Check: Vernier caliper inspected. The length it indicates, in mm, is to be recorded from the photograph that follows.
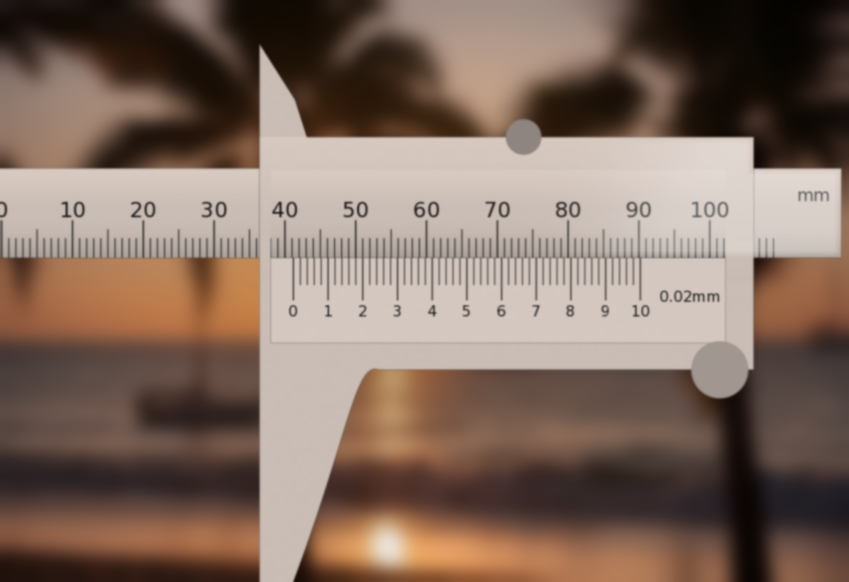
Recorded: 41.2 mm
